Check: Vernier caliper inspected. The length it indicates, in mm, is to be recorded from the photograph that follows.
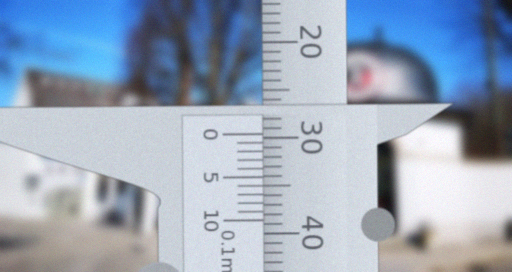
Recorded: 29.6 mm
